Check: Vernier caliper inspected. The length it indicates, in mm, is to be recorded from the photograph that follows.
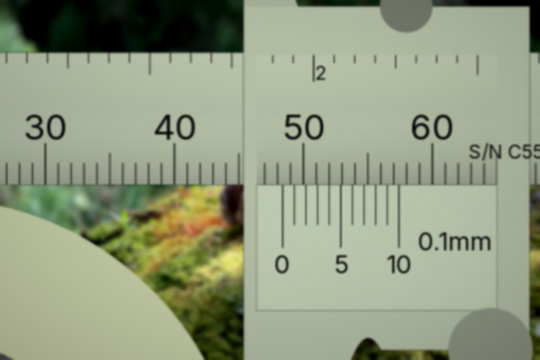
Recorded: 48.4 mm
